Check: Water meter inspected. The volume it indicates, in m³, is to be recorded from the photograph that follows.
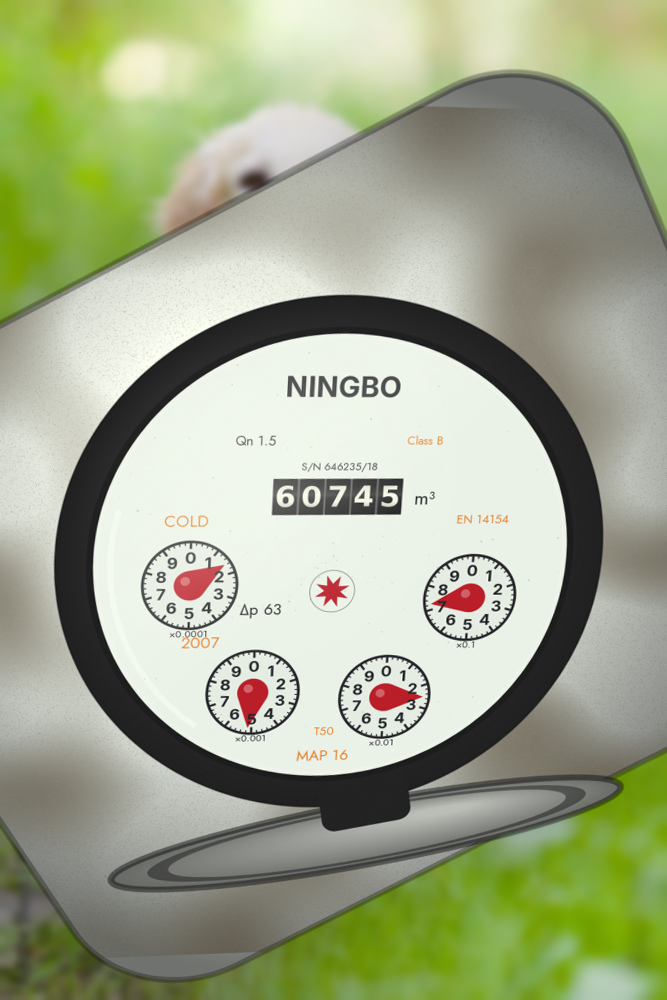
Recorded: 60745.7251 m³
